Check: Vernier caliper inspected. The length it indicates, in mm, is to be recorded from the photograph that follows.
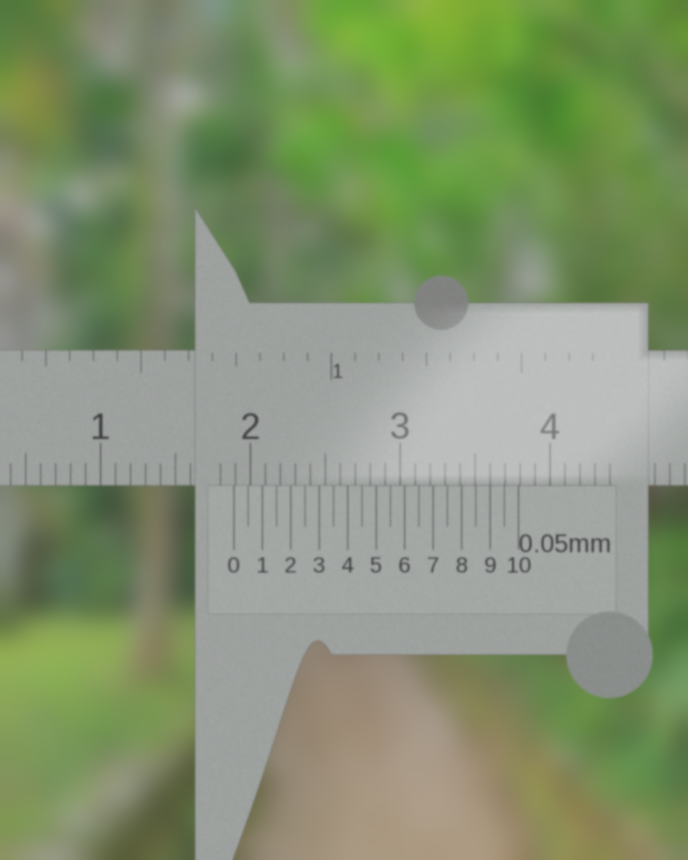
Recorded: 18.9 mm
